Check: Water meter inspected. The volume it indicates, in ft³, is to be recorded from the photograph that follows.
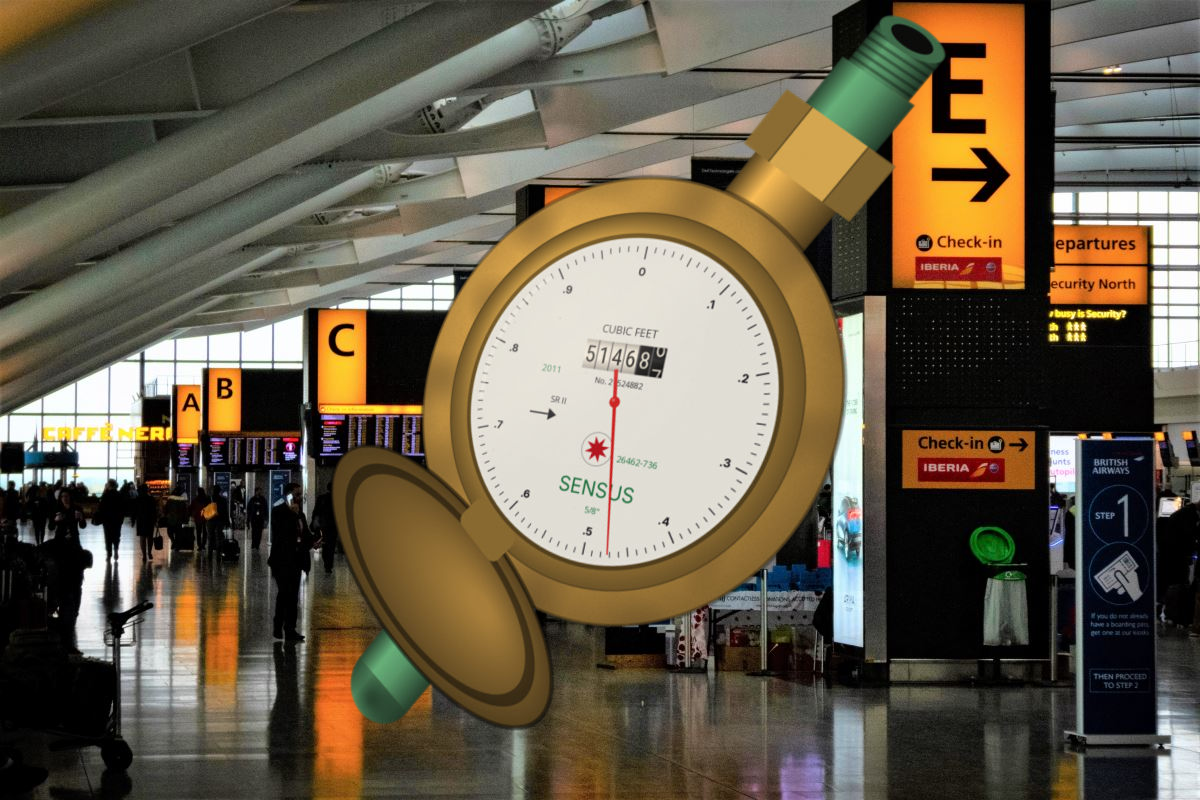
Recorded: 514686.47 ft³
